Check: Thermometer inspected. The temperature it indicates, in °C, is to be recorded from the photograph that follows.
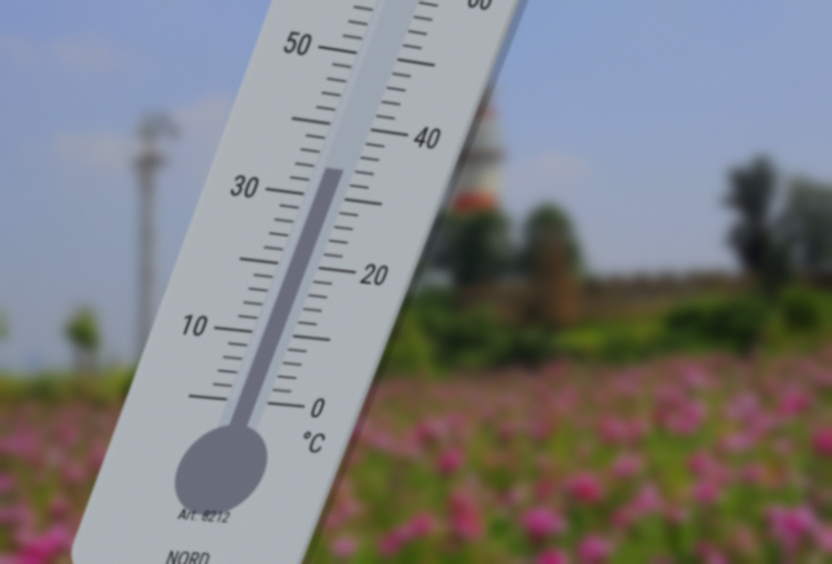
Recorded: 34 °C
